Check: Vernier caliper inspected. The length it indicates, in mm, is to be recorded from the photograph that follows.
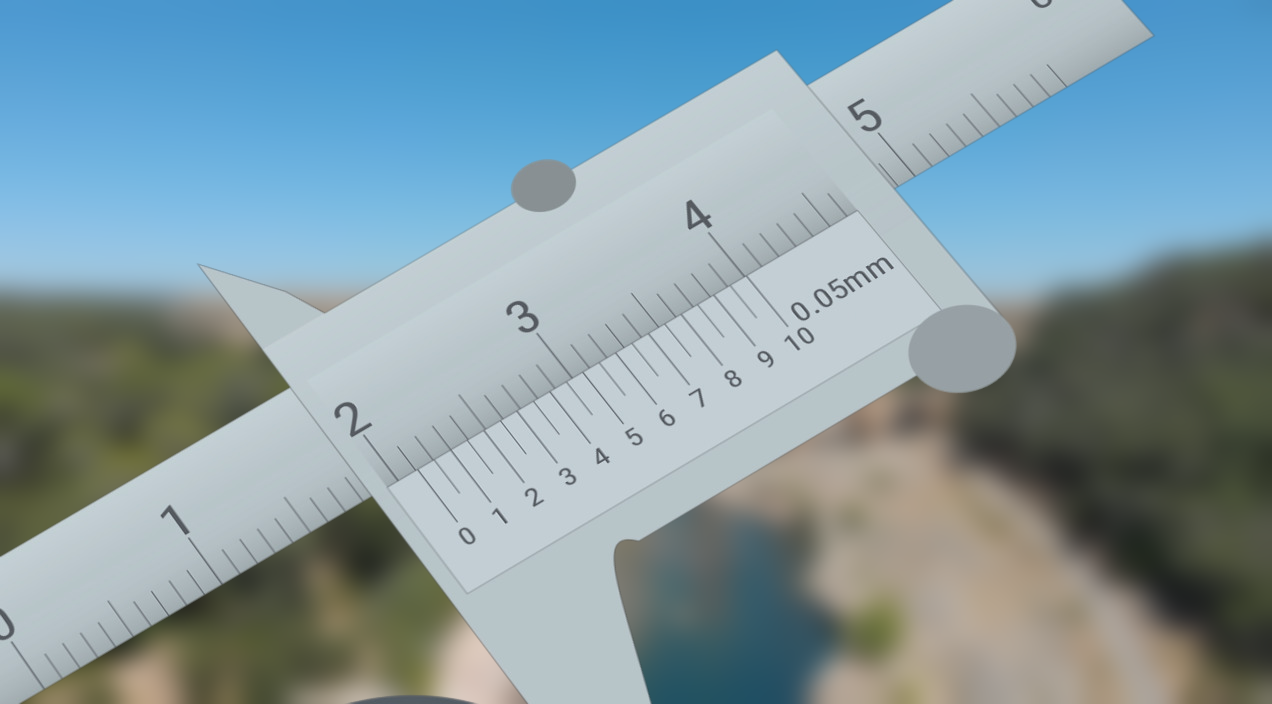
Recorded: 21.1 mm
